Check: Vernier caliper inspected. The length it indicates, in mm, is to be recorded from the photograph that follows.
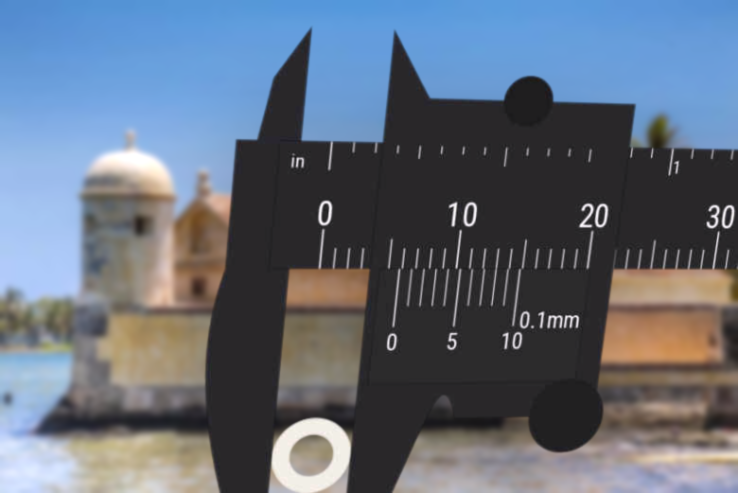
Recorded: 5.8 mm
